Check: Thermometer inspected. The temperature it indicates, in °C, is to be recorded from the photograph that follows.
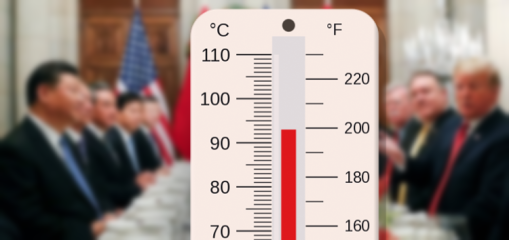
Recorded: 93 °C
